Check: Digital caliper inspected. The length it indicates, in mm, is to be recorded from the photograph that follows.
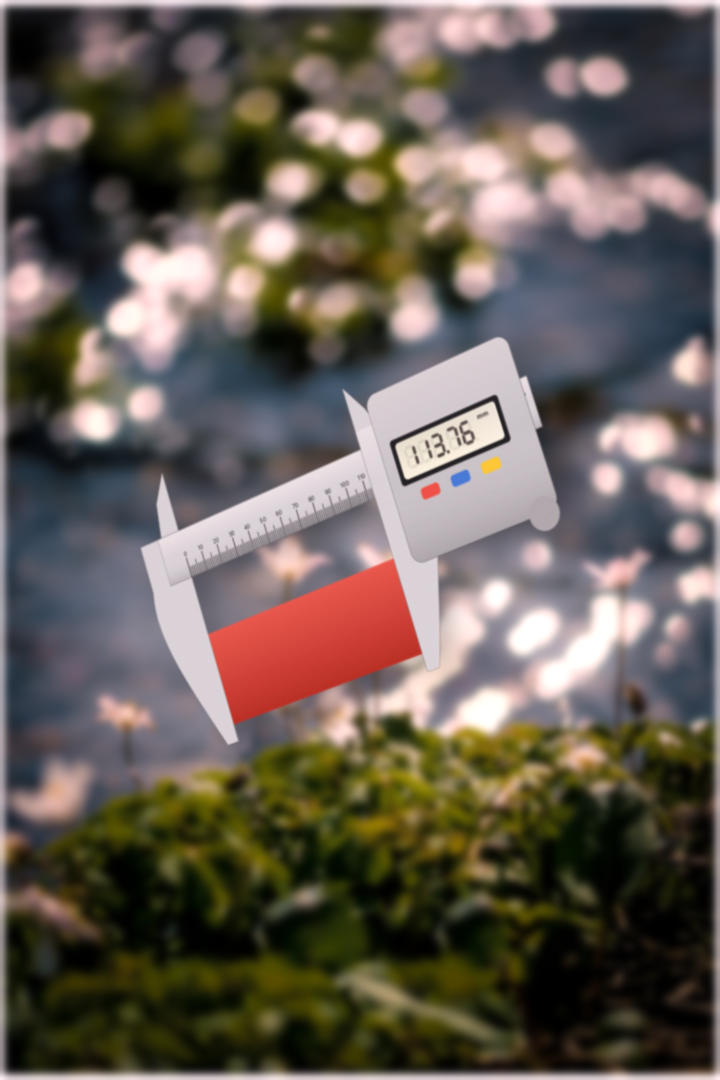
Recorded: 113.76 mm
